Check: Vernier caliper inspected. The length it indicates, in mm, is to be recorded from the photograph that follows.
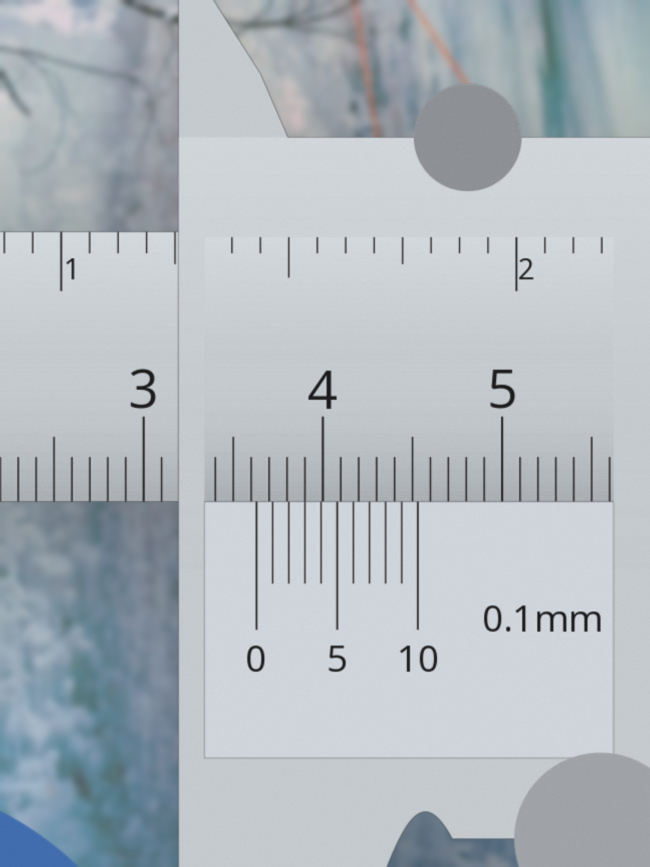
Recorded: 36.3 mm
